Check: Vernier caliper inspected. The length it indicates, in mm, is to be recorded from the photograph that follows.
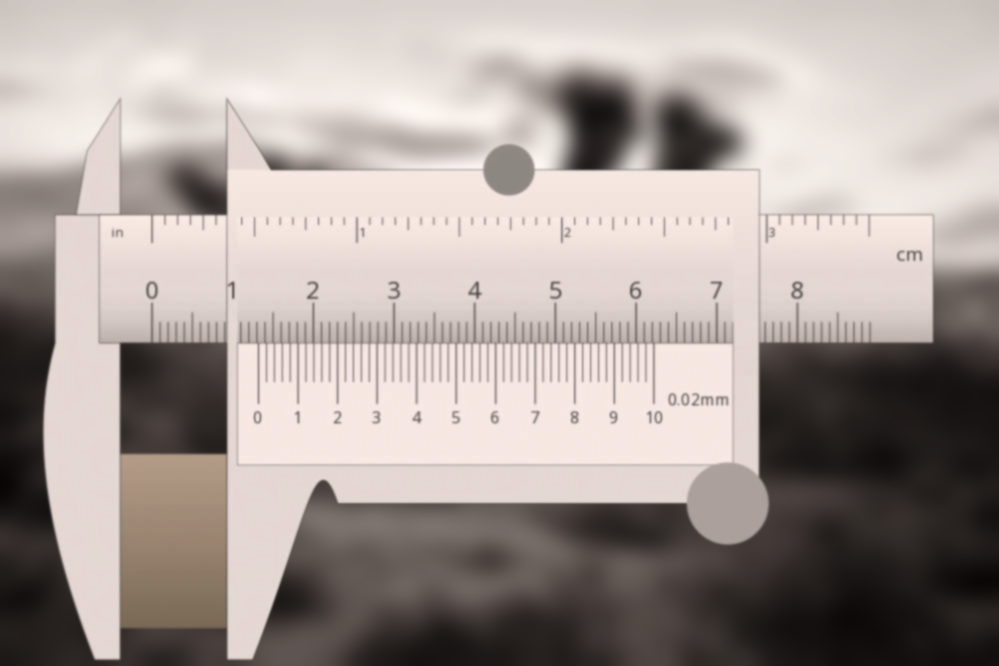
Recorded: 13.2 mm
